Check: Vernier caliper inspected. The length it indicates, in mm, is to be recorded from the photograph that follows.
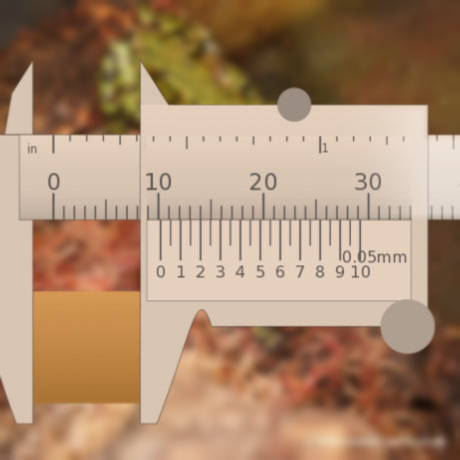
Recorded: 10.2 mm
